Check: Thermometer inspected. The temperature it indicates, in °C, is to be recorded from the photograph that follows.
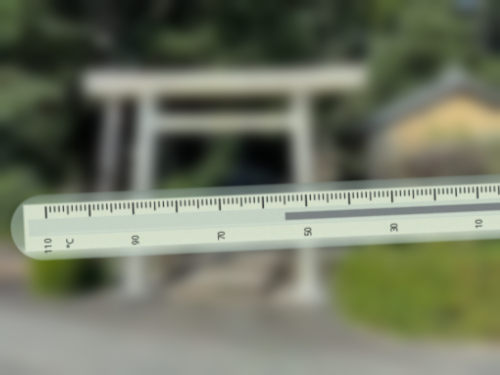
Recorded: 55 °C
